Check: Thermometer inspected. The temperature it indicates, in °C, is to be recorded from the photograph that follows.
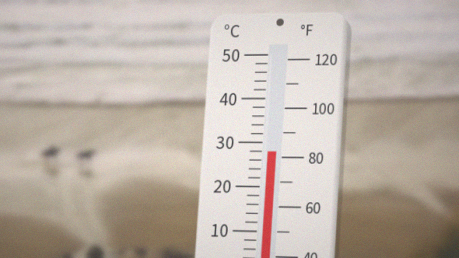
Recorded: 28 °C
